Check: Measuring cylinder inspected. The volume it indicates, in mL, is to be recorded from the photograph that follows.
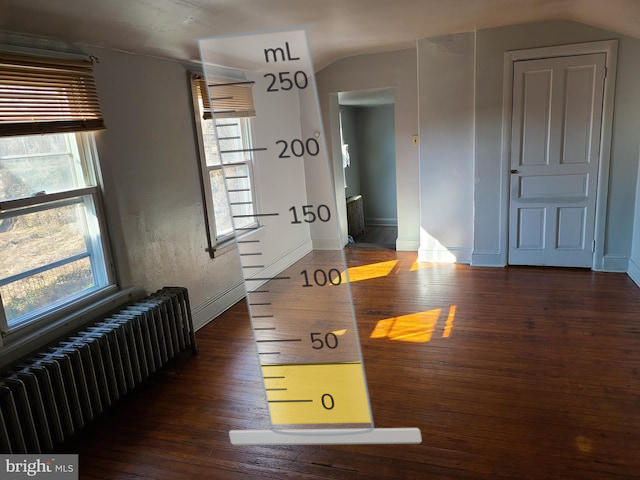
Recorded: 30 mL
